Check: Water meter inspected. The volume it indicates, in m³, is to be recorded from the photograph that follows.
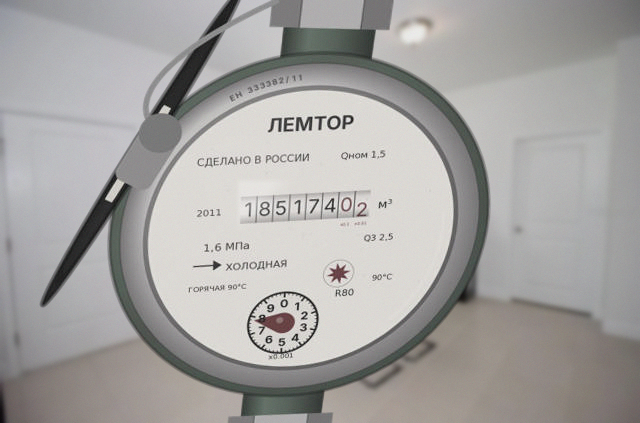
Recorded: 185174.017 m³
